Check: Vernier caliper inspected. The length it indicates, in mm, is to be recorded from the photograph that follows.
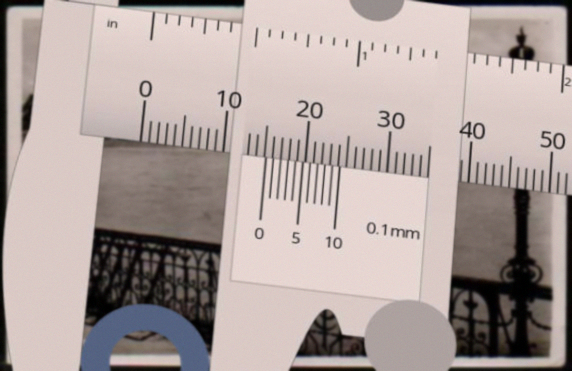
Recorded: 15.2 mm
